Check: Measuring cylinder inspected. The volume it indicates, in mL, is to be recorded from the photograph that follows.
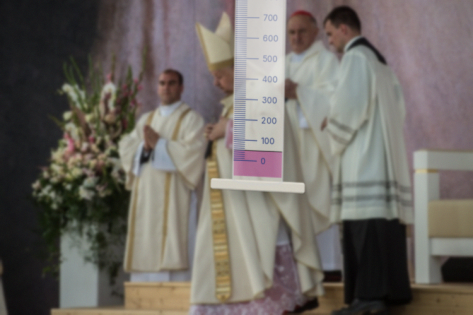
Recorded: 50 mL
